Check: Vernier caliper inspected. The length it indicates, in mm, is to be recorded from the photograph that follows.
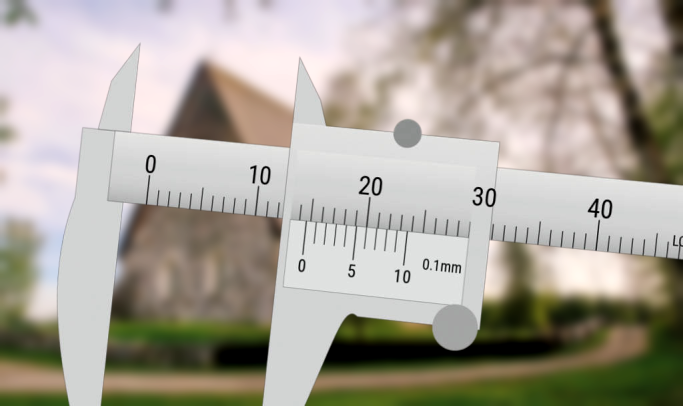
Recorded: 14.6 mm
